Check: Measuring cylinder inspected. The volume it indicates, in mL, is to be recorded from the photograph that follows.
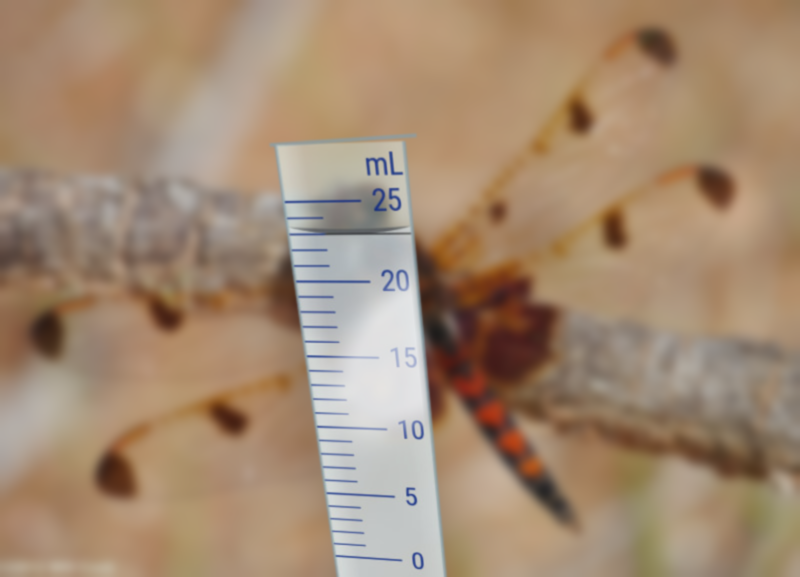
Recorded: 23 mL
